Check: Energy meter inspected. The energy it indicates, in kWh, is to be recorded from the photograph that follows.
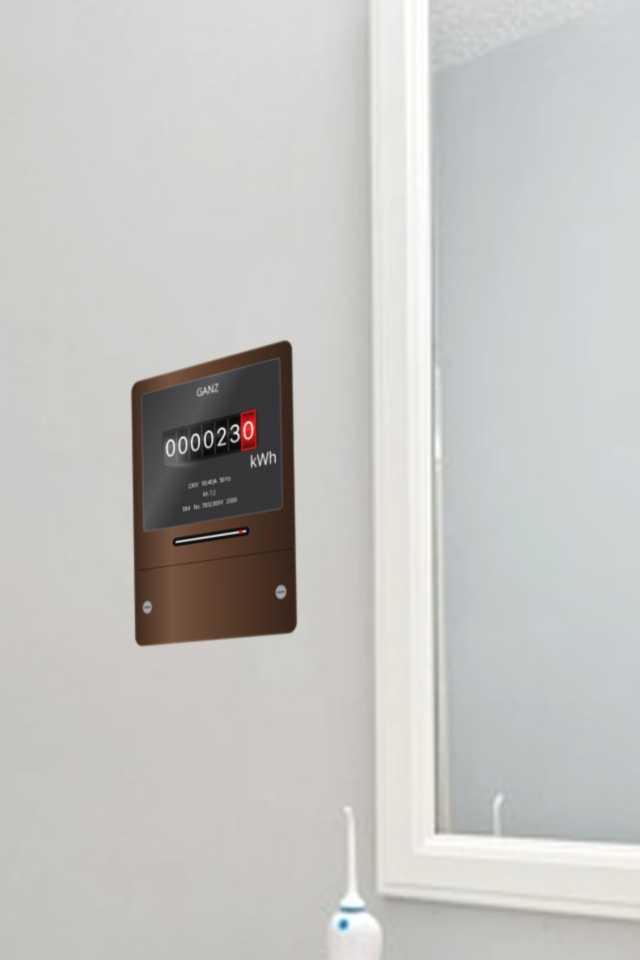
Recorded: 23.0 kWh
